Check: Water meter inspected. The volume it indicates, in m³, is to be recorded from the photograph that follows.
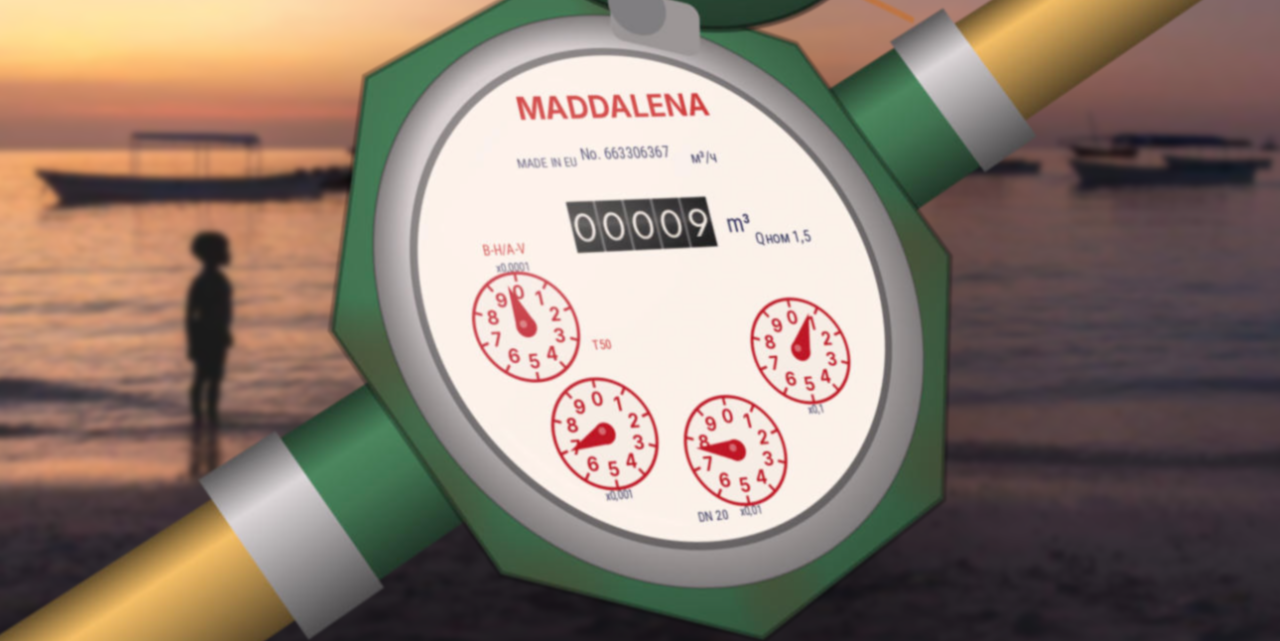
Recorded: 9.0769 m³
